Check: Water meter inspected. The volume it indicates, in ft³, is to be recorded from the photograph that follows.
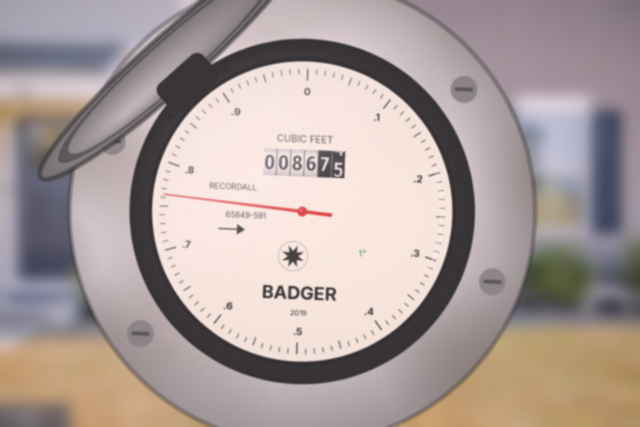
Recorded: 8674.76 ft³
